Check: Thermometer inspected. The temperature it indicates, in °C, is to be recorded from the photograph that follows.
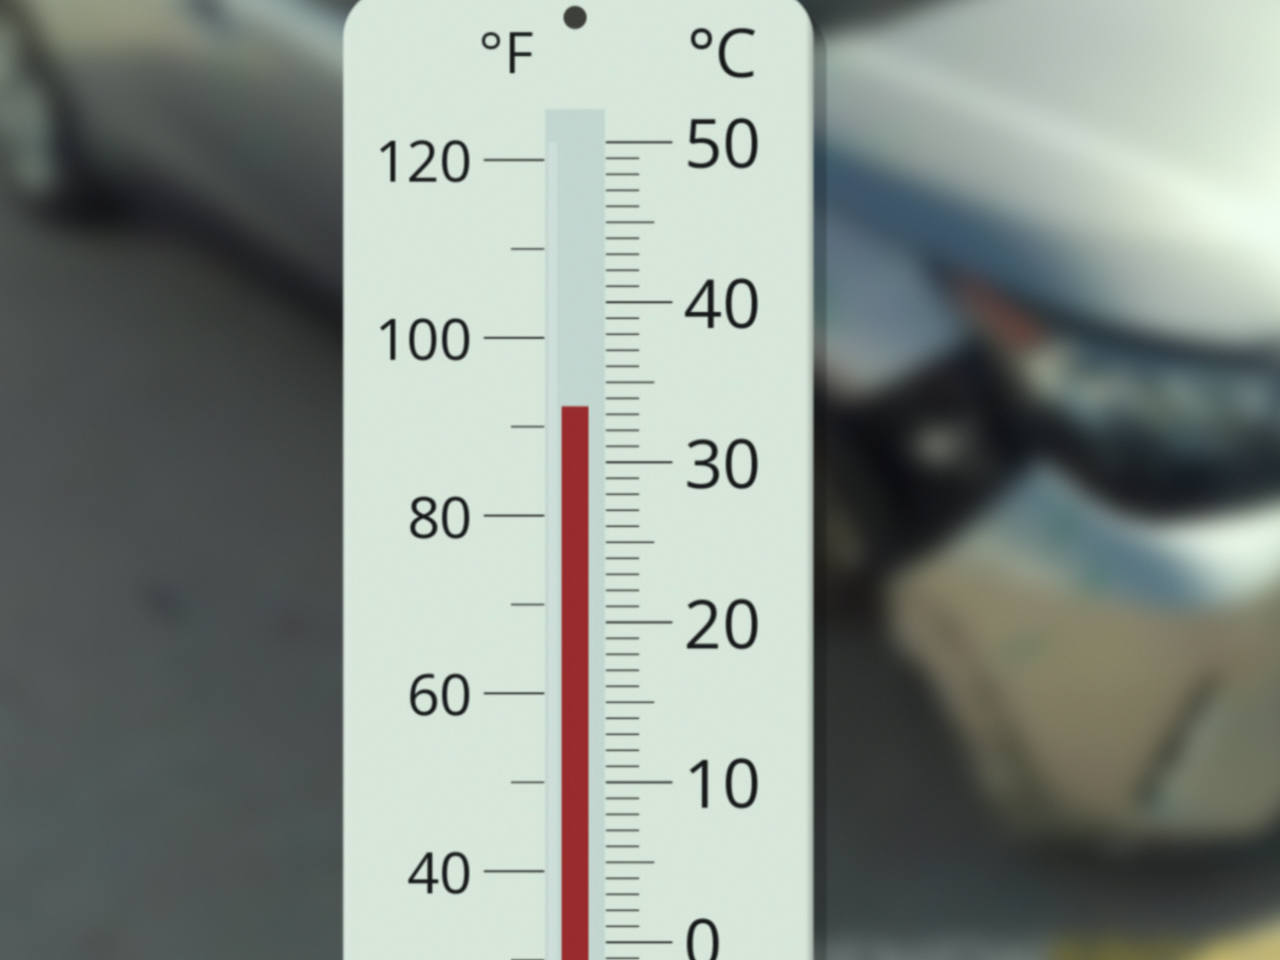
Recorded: 33.5 °C
